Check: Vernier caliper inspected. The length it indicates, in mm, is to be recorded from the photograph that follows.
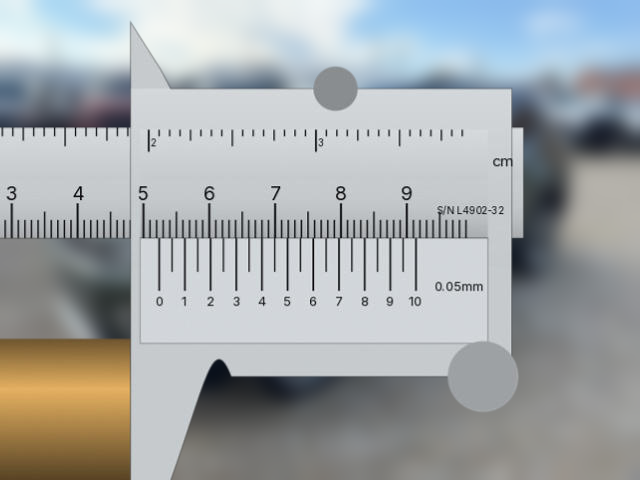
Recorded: 52.4 mm
